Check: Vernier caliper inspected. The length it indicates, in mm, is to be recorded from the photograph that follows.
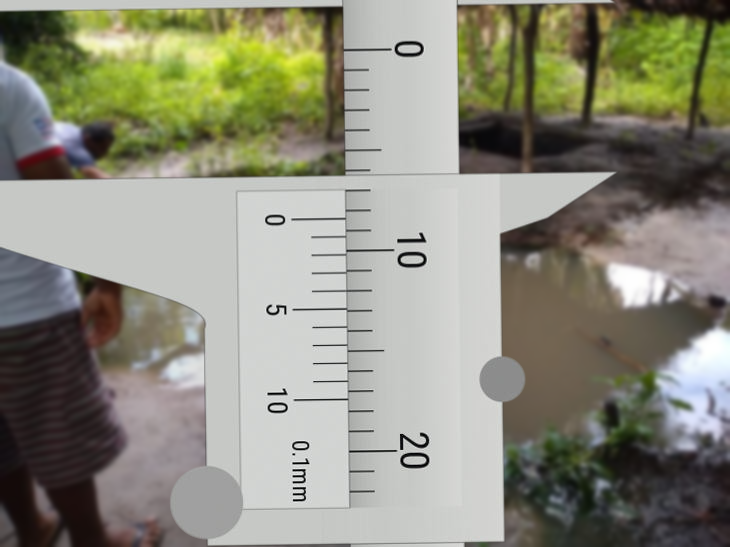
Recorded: 8.4 mm
